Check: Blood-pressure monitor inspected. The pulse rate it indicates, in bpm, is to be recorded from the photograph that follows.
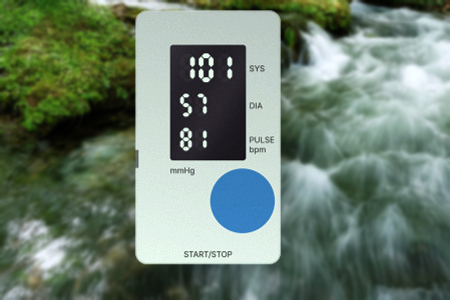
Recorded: 81 bpm
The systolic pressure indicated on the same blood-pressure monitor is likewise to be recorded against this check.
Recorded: 101 mmHg
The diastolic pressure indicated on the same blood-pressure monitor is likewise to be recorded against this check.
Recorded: 57 mmHg
